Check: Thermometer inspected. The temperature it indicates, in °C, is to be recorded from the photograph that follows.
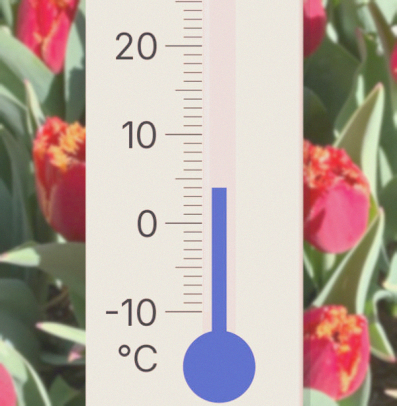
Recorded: 4 °C
